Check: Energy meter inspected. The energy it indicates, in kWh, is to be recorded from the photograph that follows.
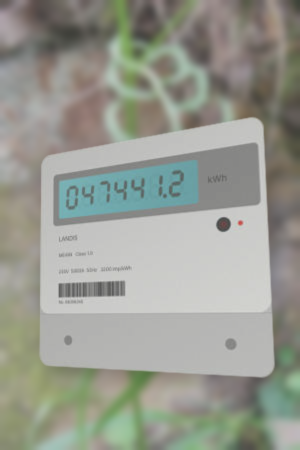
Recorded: 47441.2 kWh
